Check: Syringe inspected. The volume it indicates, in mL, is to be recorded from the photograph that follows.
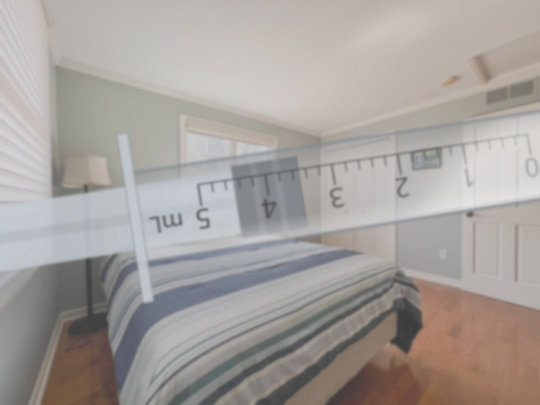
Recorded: 3.5 mL
